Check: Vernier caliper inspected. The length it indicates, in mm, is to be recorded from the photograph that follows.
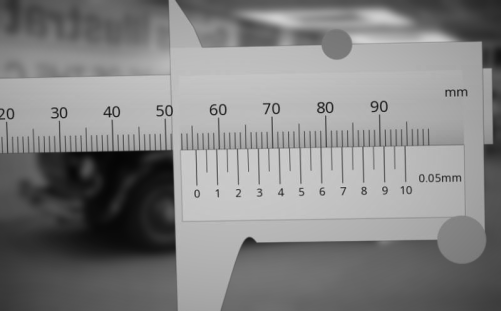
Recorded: 55.6 mm
